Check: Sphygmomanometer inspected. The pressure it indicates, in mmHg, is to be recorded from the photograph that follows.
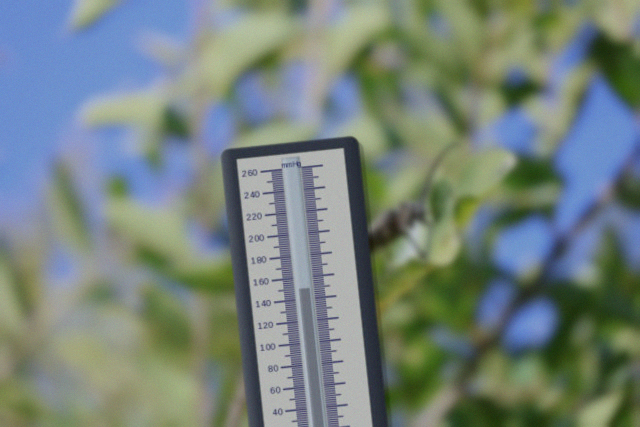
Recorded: 150 mmHg
